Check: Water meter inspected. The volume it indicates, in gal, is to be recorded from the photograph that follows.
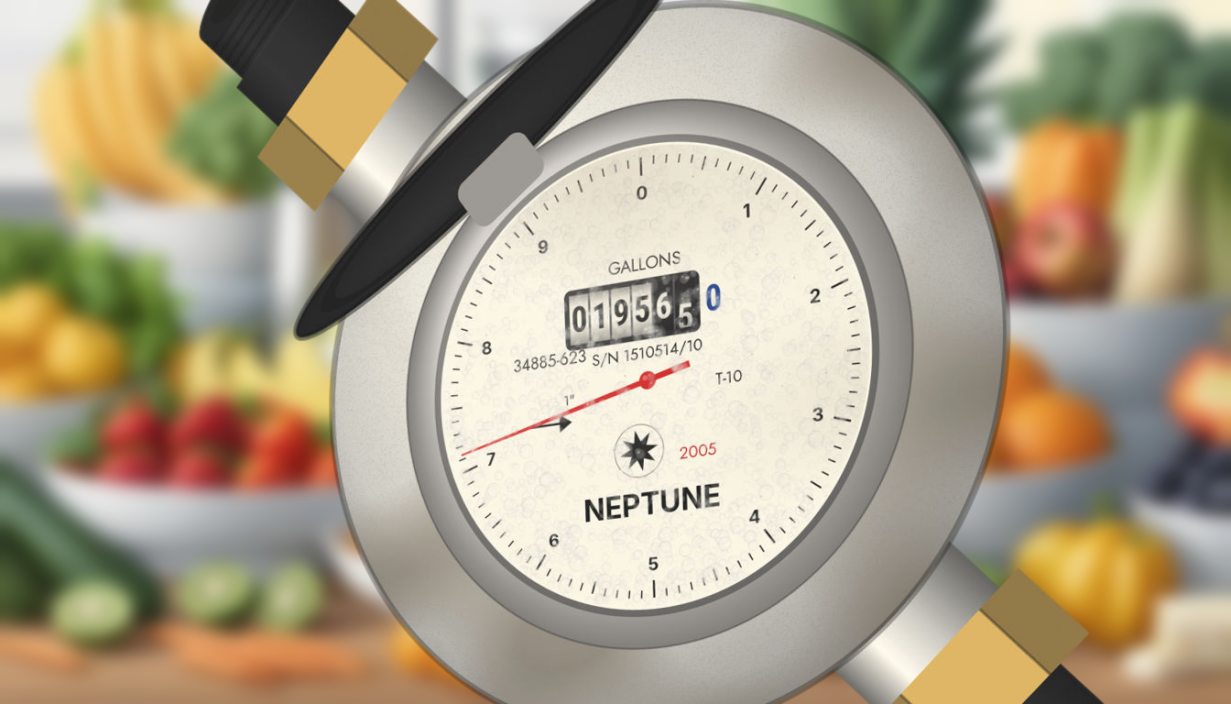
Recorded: 195647.1 gal
